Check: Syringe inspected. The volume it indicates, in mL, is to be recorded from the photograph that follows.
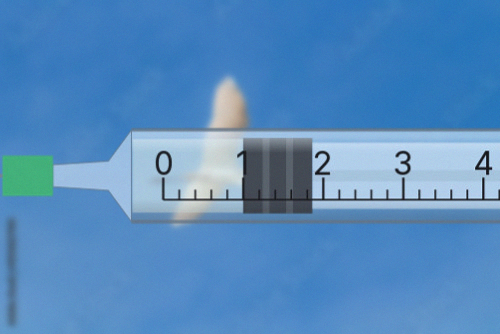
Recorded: 1 mL
